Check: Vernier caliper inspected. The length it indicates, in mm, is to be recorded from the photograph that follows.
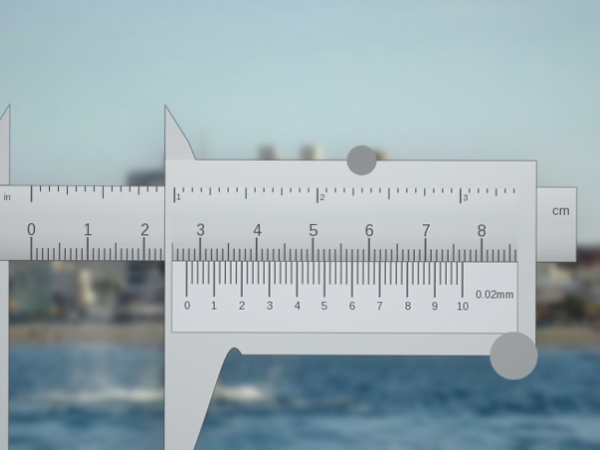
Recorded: 27.6 mm
